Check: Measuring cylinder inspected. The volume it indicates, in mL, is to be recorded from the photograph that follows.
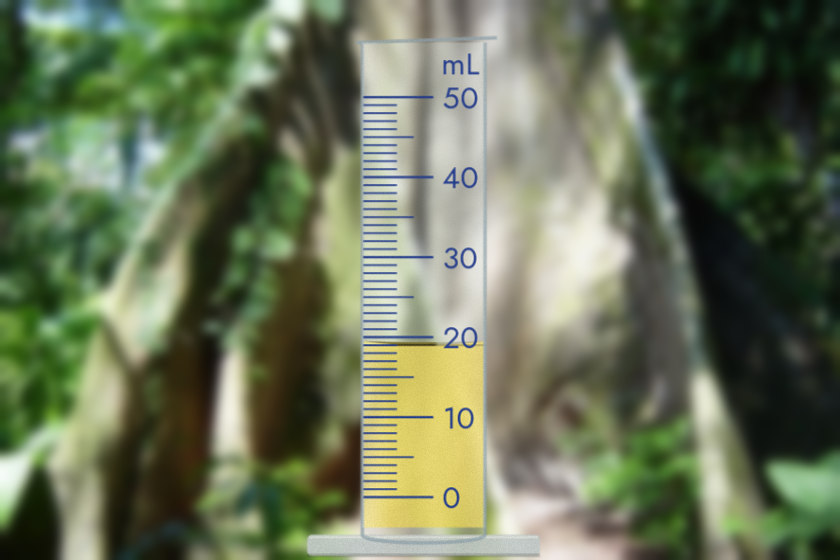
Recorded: 19 mL
